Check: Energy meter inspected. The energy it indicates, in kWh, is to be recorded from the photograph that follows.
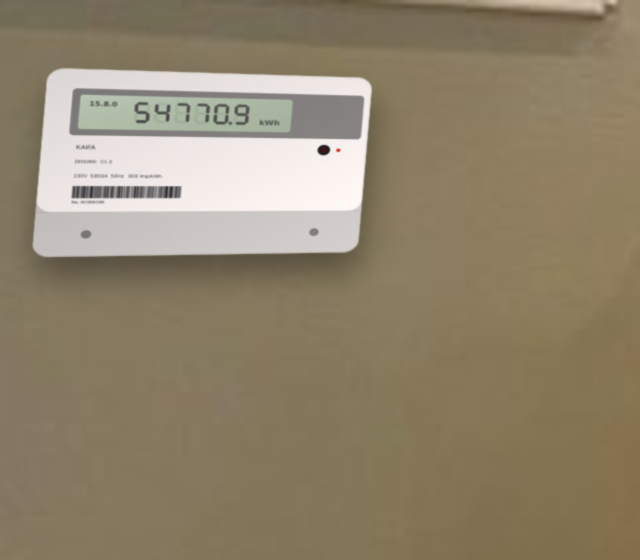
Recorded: 54770.9 kWh
